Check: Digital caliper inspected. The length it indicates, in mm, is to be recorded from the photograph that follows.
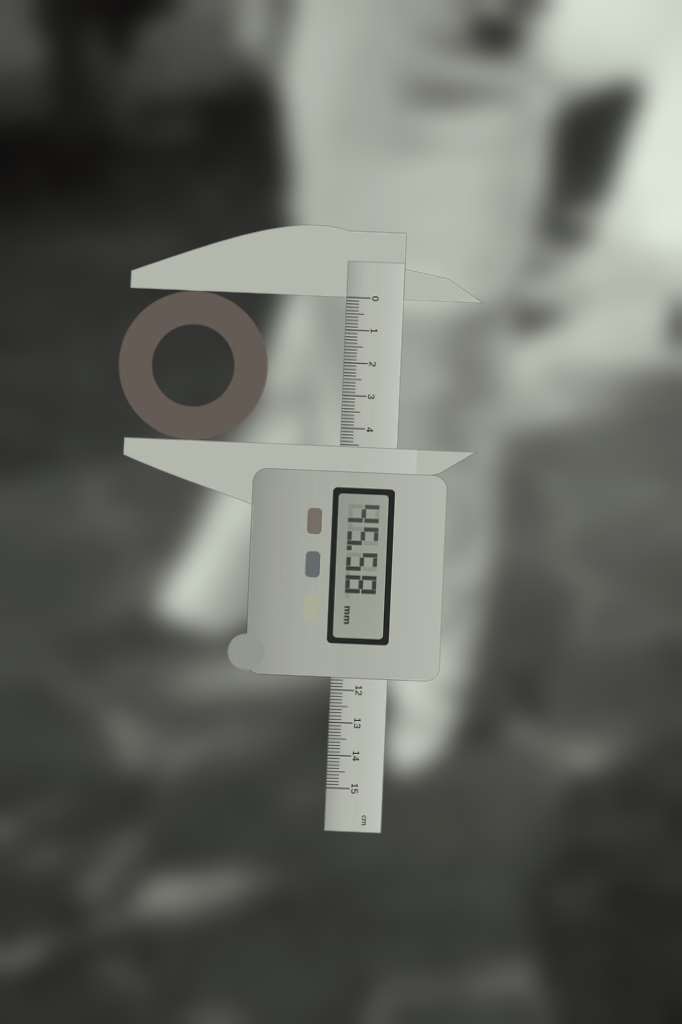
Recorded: 45.58 mm
